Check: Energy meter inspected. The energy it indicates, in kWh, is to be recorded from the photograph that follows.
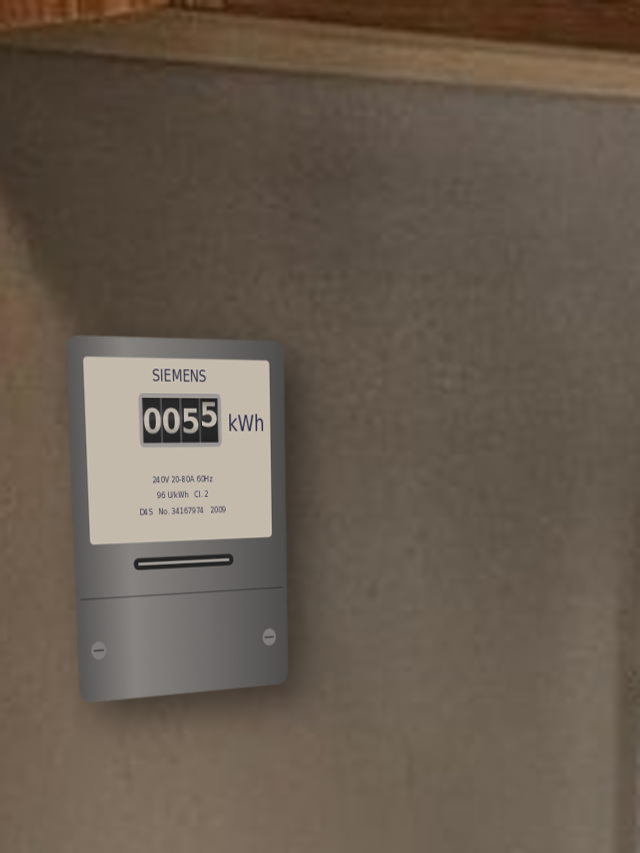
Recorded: 55 kWh
